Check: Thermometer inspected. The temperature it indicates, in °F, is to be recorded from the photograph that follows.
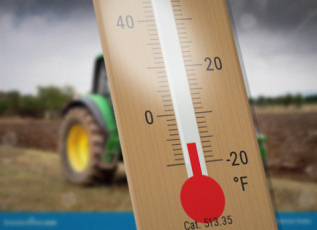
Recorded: -12 °F
